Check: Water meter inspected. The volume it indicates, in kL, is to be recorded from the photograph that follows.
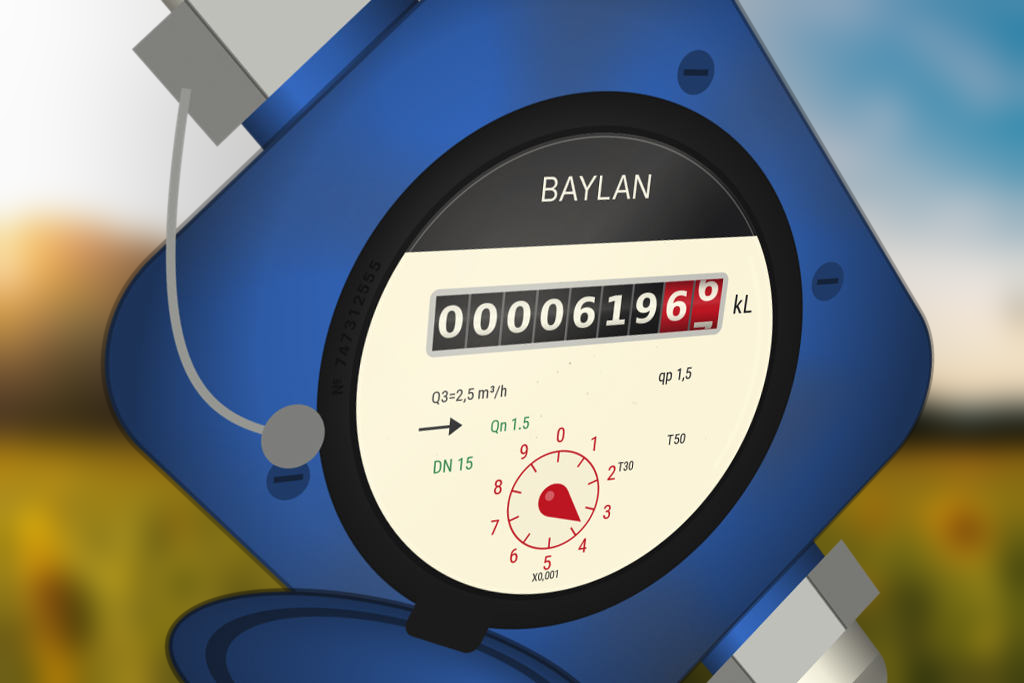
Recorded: 619.663 kL
